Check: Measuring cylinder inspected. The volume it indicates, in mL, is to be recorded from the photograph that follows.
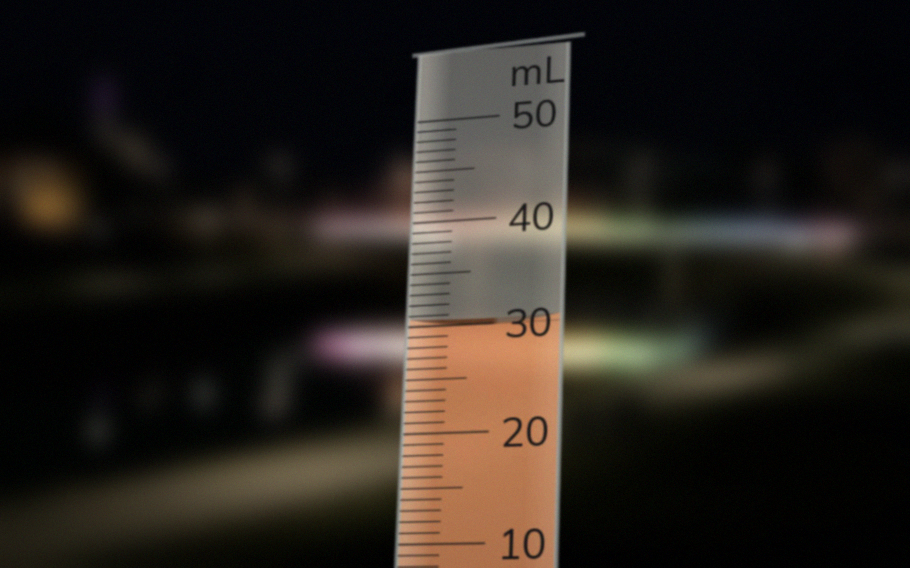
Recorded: 30 mL
